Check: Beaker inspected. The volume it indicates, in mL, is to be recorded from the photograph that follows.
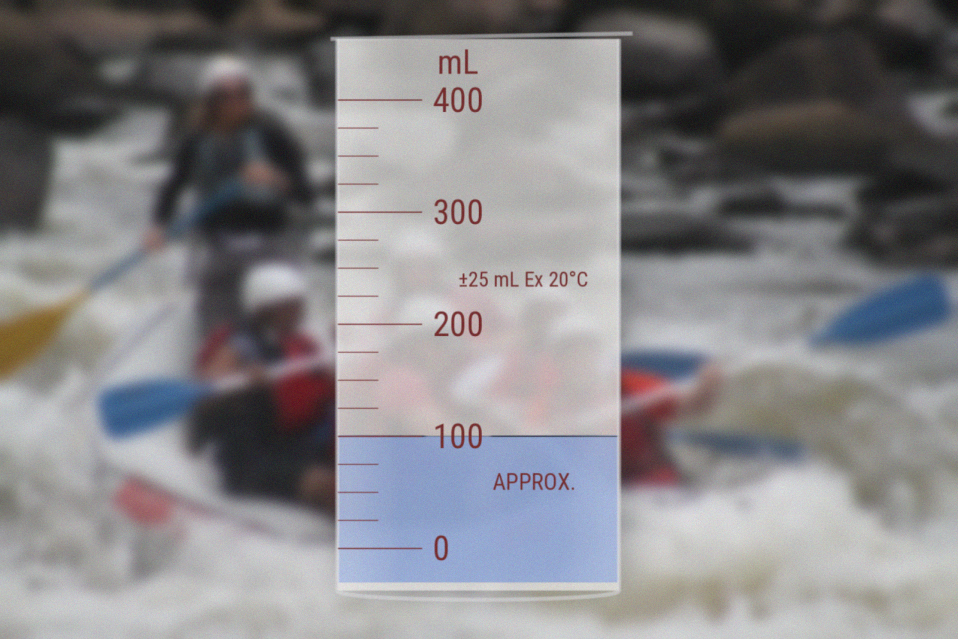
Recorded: 100 mL
